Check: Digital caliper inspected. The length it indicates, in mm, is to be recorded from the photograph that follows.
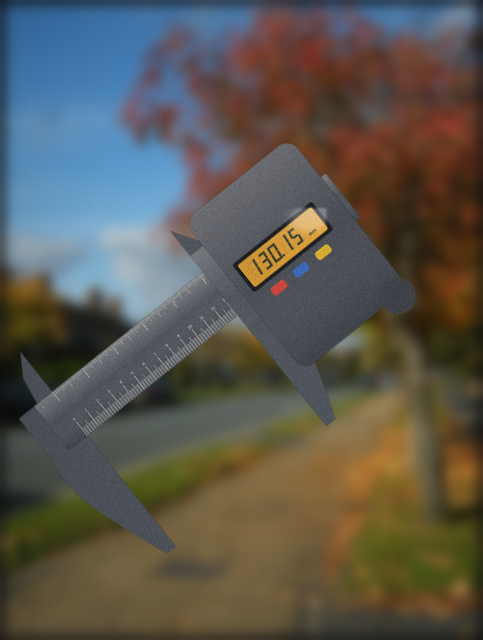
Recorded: 130.15 mm
